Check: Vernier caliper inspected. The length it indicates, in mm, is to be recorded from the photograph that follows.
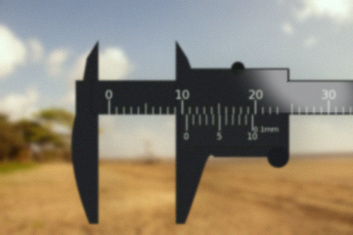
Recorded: 10.6 mm
